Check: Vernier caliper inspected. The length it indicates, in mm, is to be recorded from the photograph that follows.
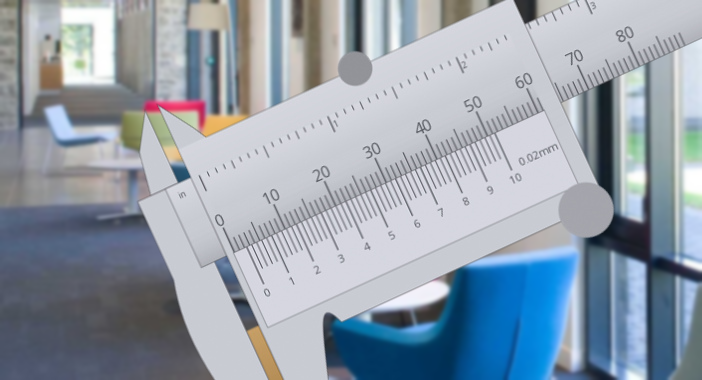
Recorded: 2.4 mm
